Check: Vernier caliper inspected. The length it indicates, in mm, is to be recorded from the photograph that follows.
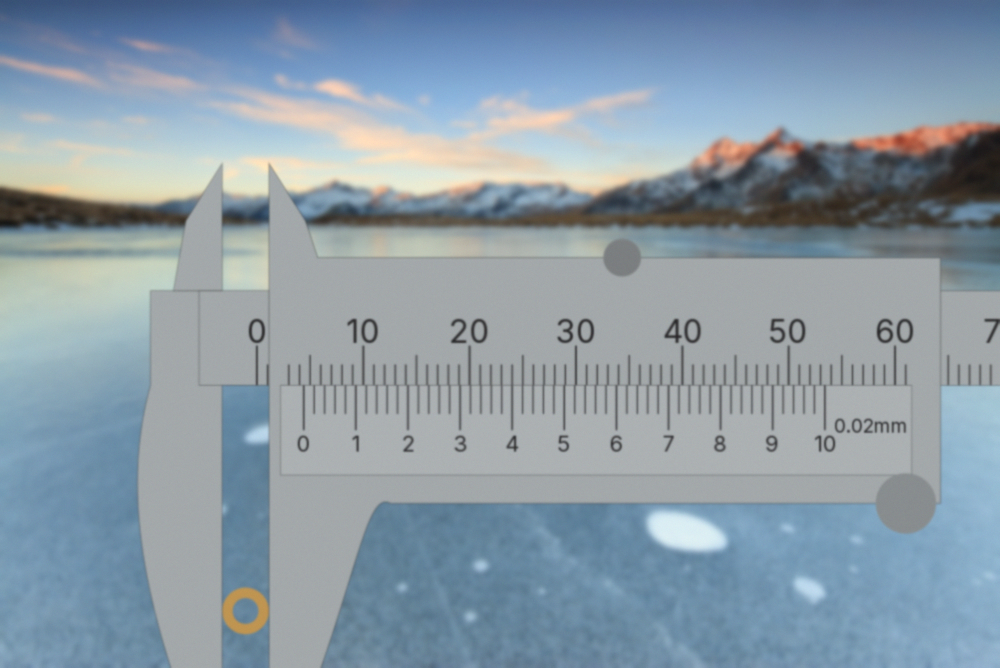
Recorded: 4.4 mm
